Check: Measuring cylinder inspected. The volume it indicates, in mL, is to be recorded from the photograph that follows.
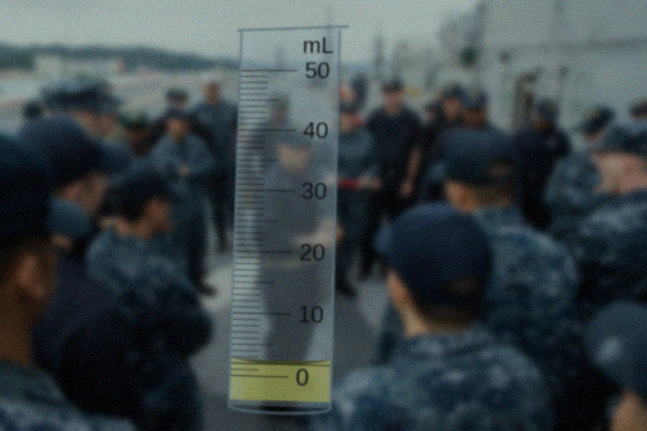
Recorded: 2 mL
